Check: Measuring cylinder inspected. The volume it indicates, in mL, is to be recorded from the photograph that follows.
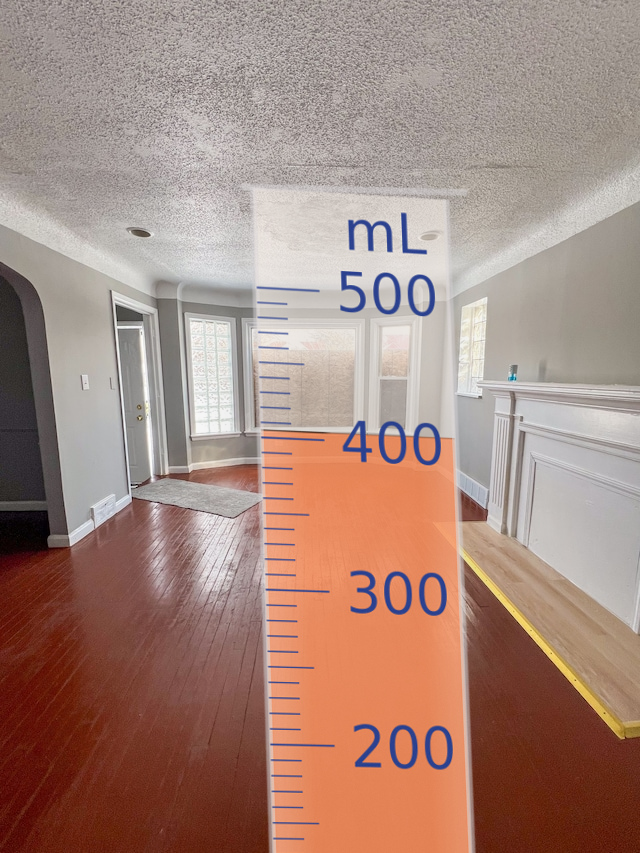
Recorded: 405 mL
